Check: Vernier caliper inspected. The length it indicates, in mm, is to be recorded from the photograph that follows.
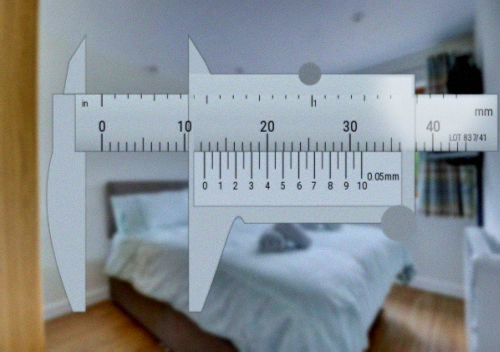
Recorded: 12.4 mm
